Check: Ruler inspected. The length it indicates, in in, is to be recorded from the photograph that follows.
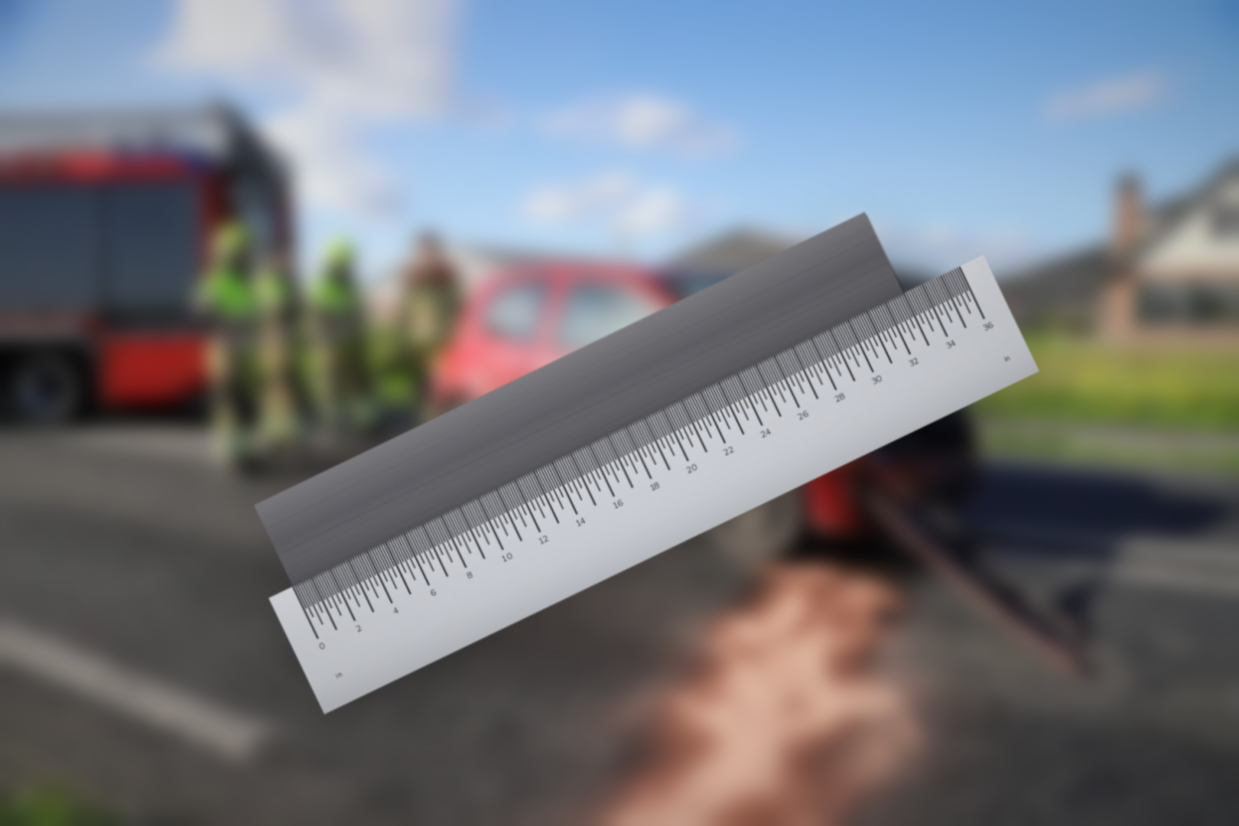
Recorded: 33 in
